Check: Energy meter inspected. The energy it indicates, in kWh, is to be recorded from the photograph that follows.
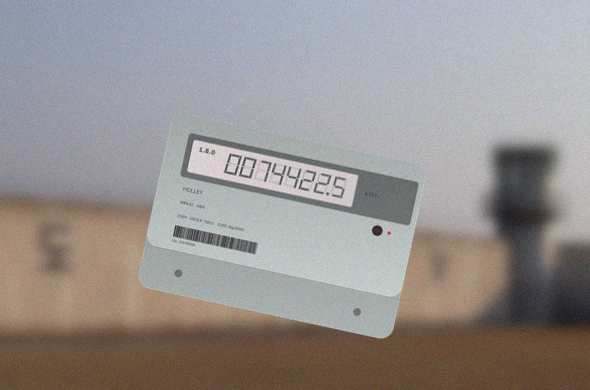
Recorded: 74422.5 kWh
